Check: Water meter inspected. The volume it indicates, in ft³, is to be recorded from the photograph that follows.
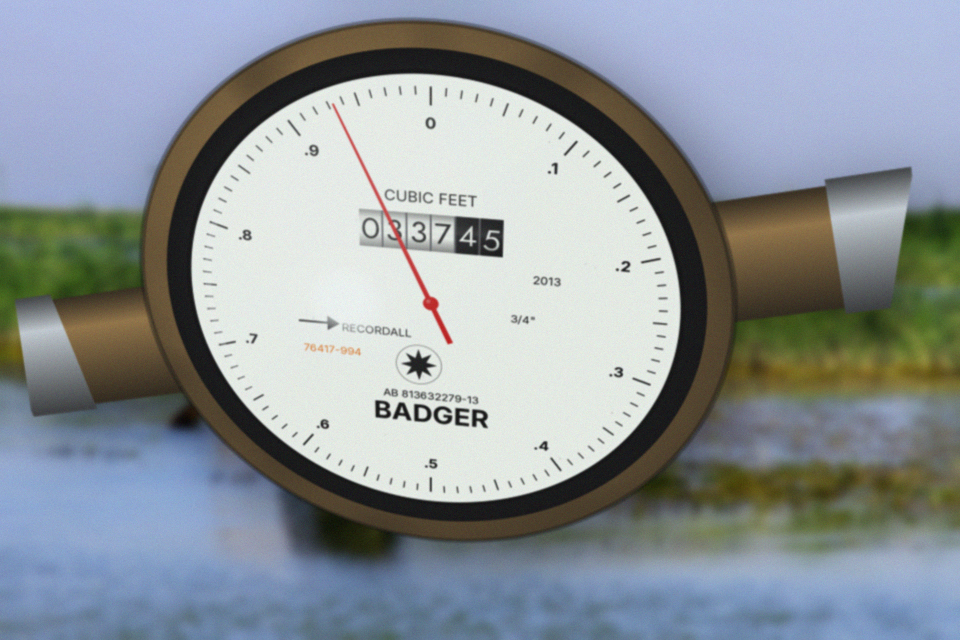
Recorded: 33744.93 ft³
